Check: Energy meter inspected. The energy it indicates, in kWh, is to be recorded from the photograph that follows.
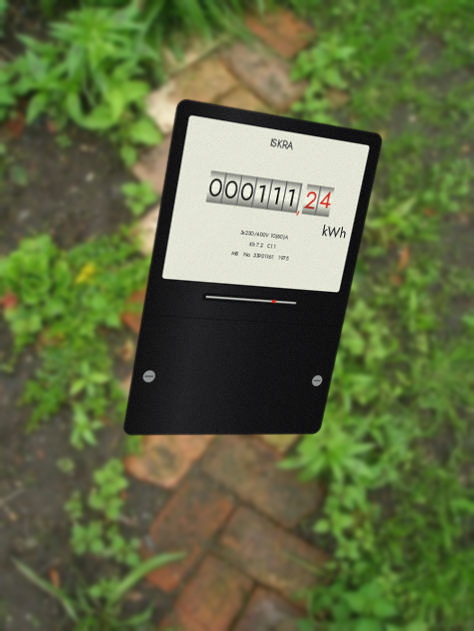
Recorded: 111.24 kWh
